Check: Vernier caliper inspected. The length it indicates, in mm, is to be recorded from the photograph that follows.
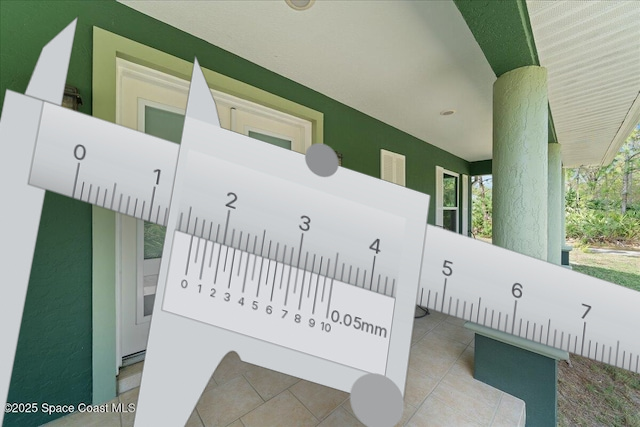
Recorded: 15.8 mm
